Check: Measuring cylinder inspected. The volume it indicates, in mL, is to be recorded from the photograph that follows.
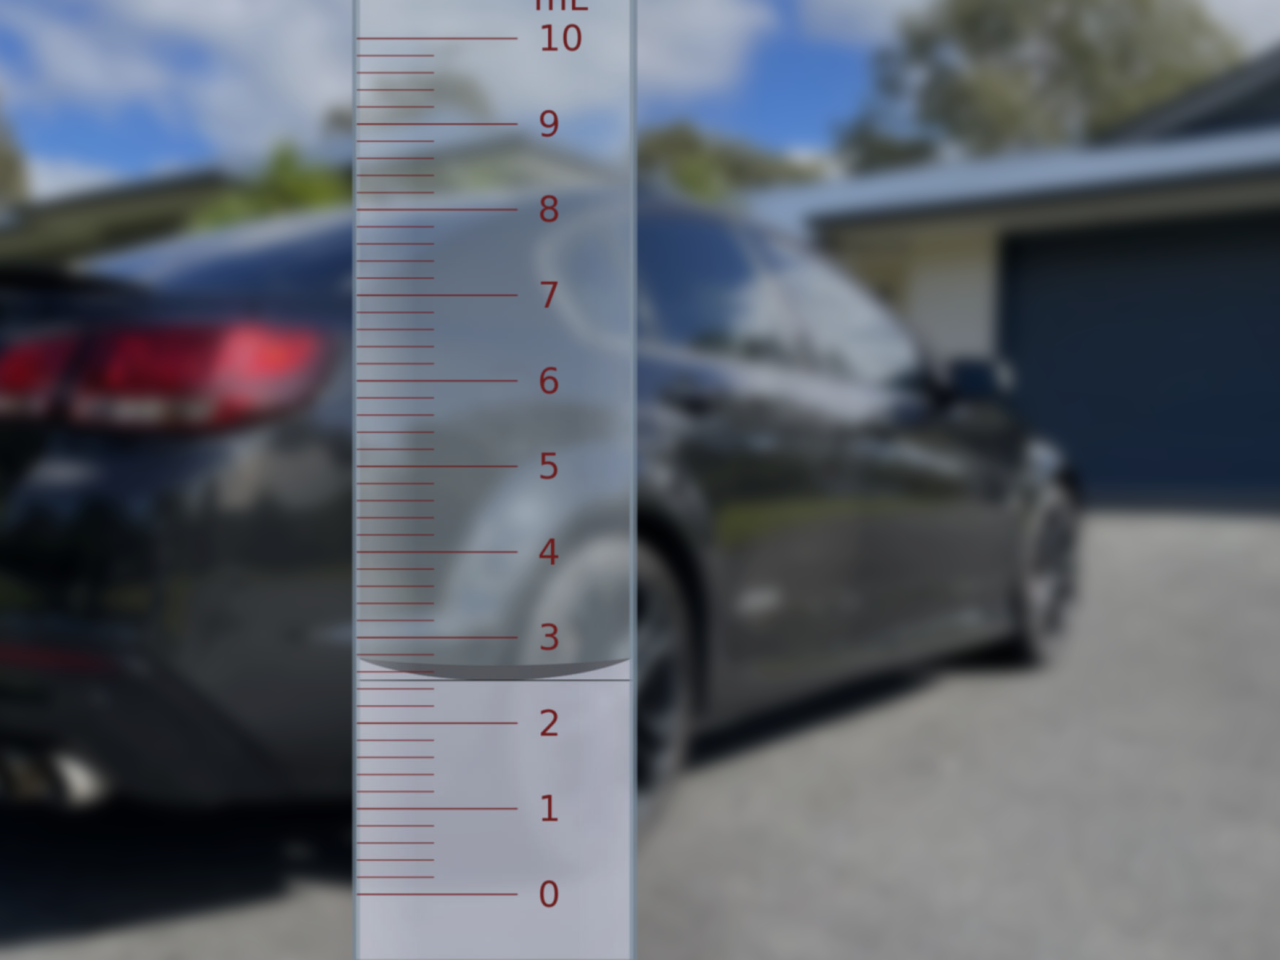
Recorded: 2.5 mL
